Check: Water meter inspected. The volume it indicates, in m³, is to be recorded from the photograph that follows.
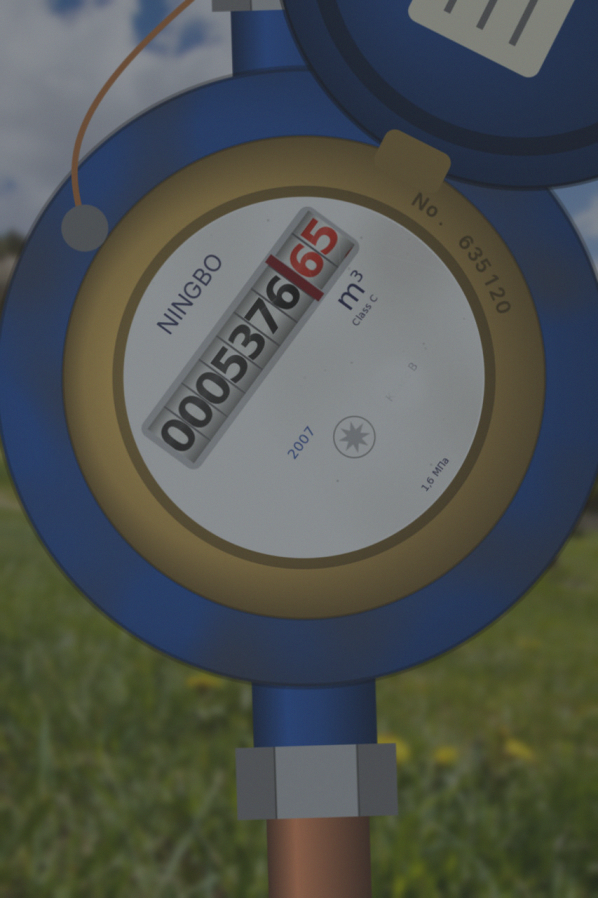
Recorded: 5376.65 m³
